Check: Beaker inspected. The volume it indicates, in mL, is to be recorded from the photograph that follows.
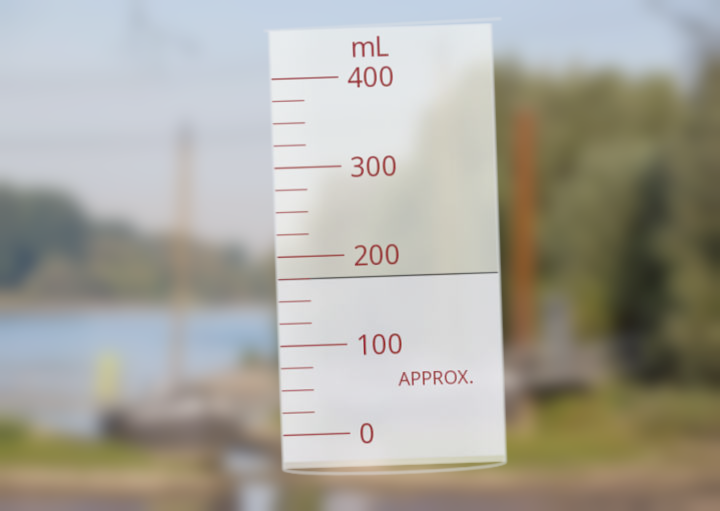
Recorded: 175 mL
